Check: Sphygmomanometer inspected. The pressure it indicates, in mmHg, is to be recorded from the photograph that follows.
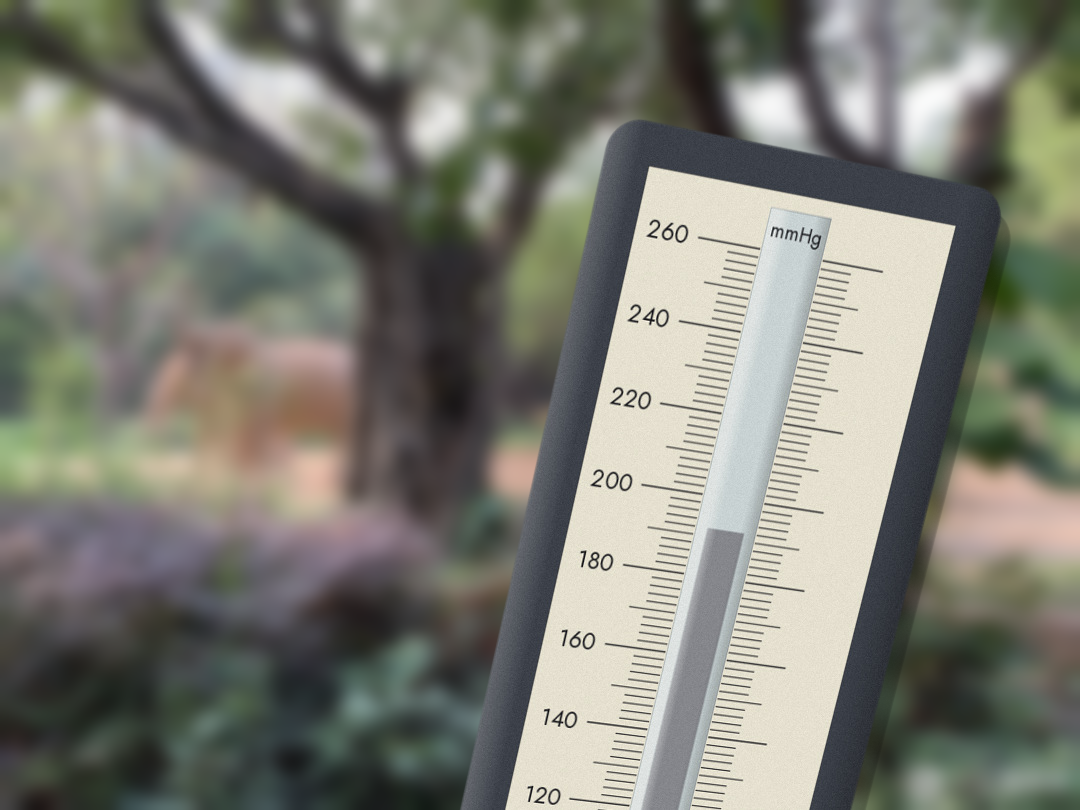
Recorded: 192 mmHg
